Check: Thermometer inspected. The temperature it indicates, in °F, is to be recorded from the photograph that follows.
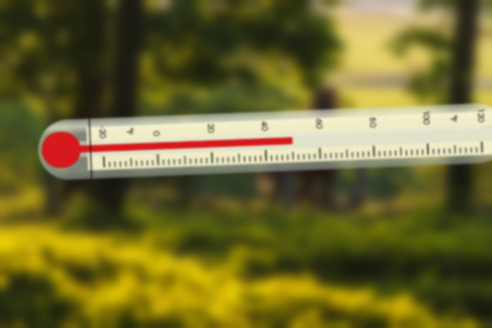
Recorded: 50 °F
